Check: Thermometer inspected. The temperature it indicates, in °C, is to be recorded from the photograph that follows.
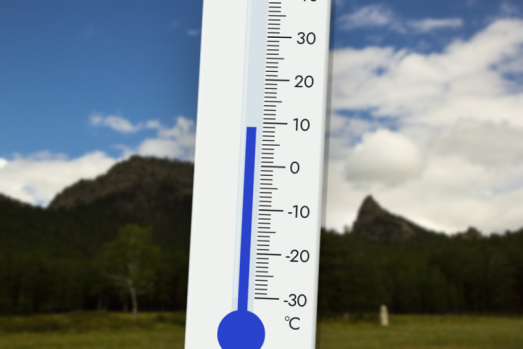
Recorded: 9 °C
